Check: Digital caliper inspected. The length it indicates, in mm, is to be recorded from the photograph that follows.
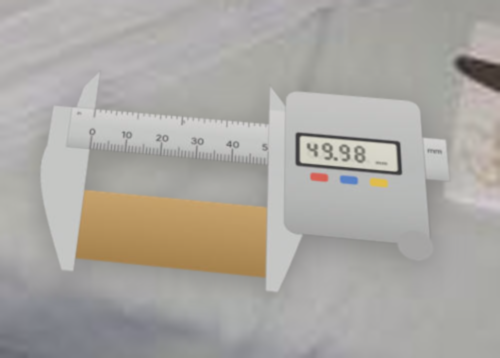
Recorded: 49.98 mm
